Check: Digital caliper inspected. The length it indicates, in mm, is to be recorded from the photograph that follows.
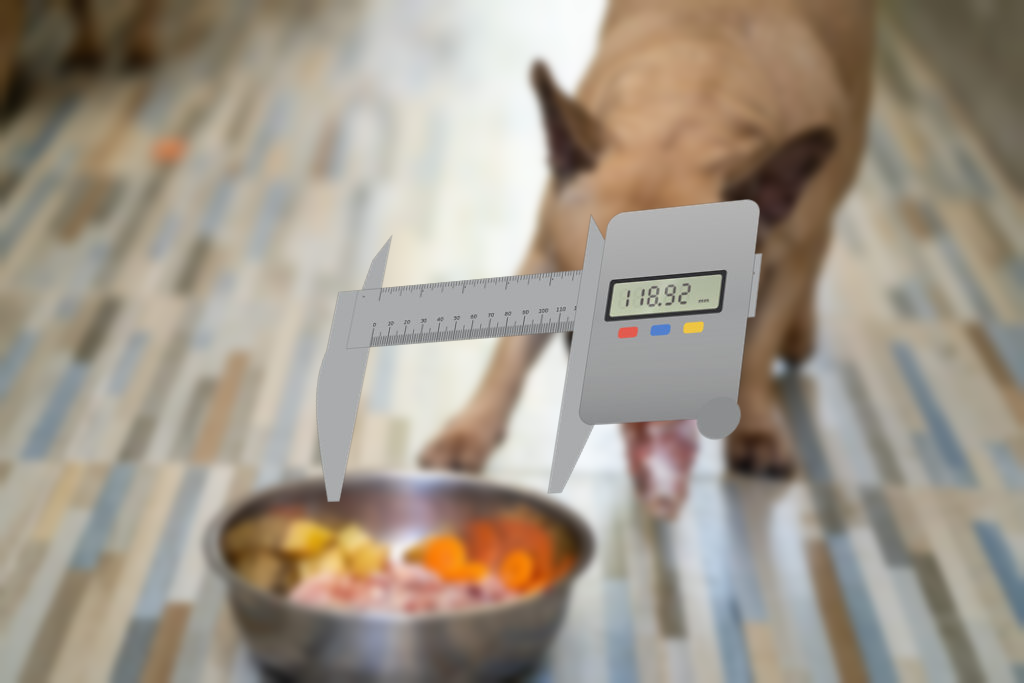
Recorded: 118.92 mm
